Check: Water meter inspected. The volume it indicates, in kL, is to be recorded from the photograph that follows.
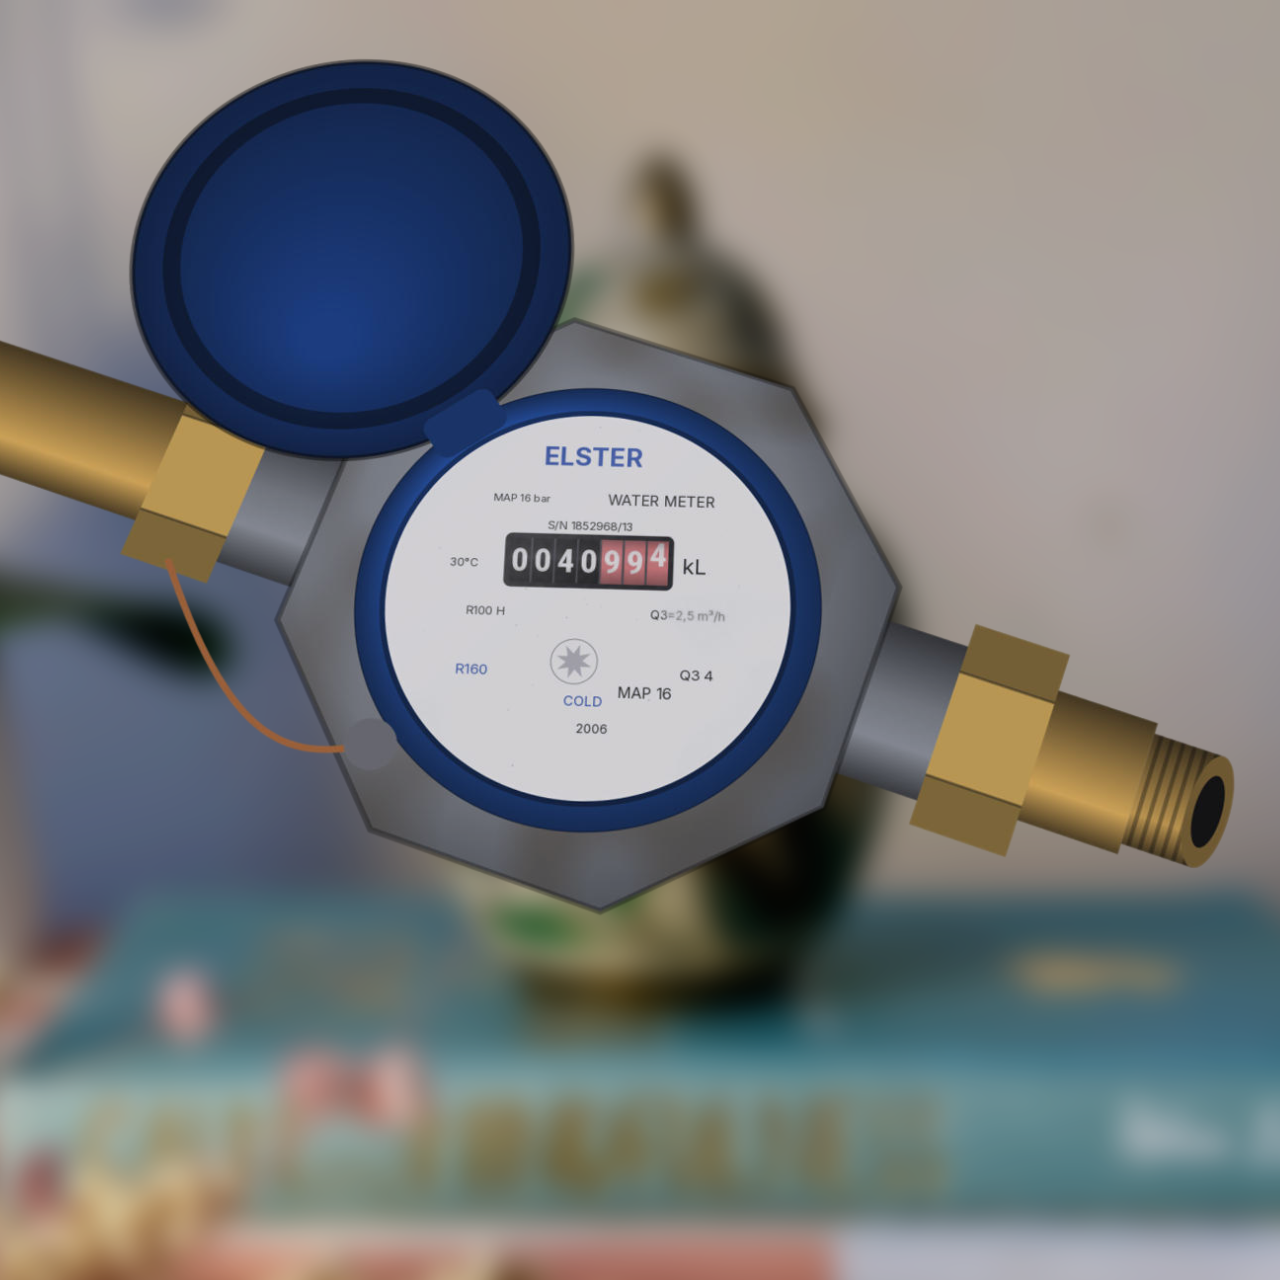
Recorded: 40.994 kL
